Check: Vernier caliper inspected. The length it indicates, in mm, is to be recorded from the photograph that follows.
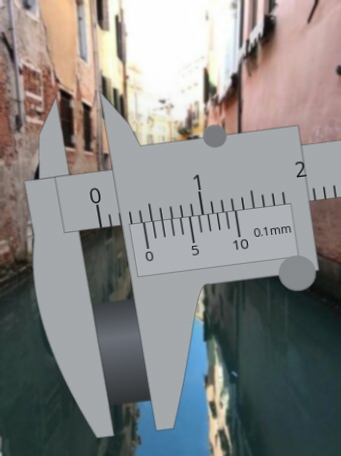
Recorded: 4.2 mm
